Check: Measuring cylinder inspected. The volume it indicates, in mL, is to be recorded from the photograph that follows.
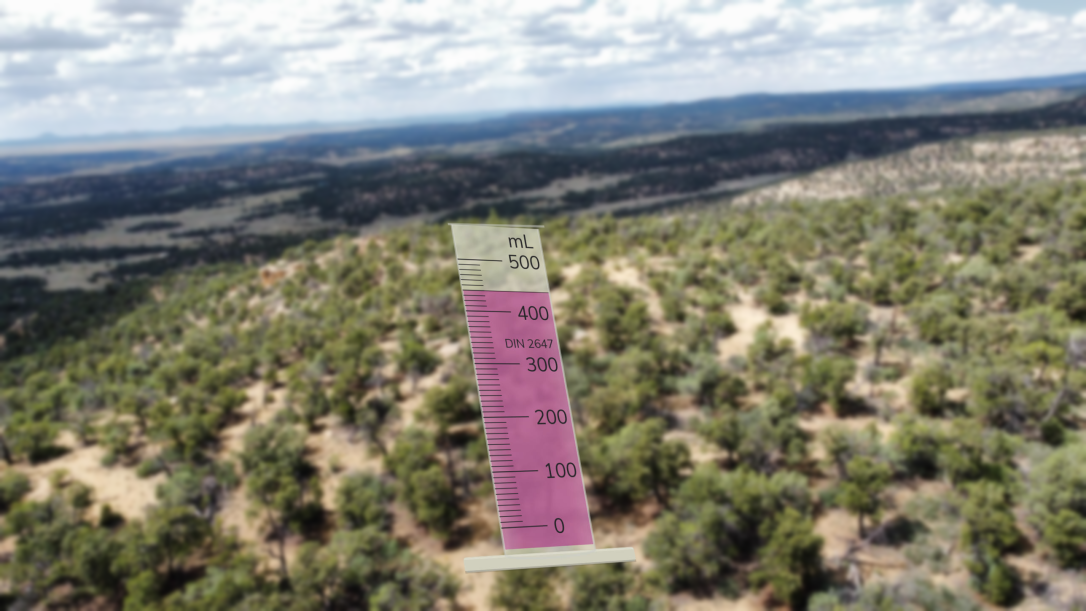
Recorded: 440 mL
